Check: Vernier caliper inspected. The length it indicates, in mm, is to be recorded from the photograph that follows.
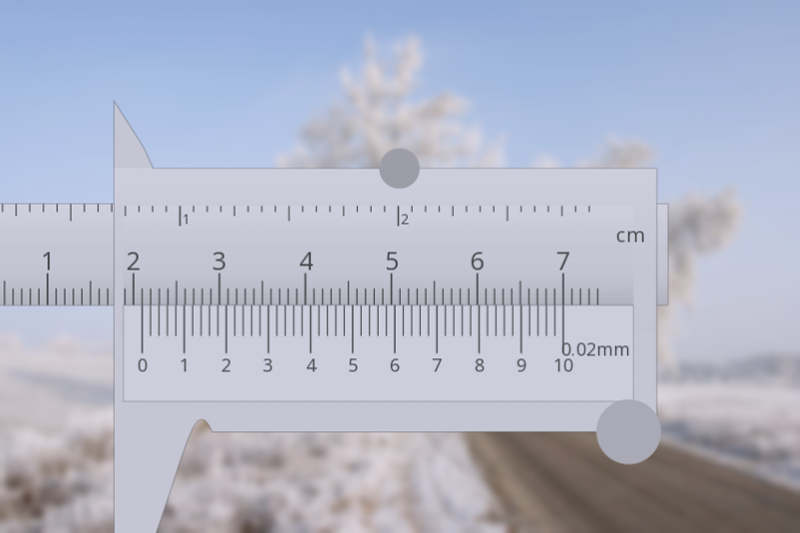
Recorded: 21.0 mm
